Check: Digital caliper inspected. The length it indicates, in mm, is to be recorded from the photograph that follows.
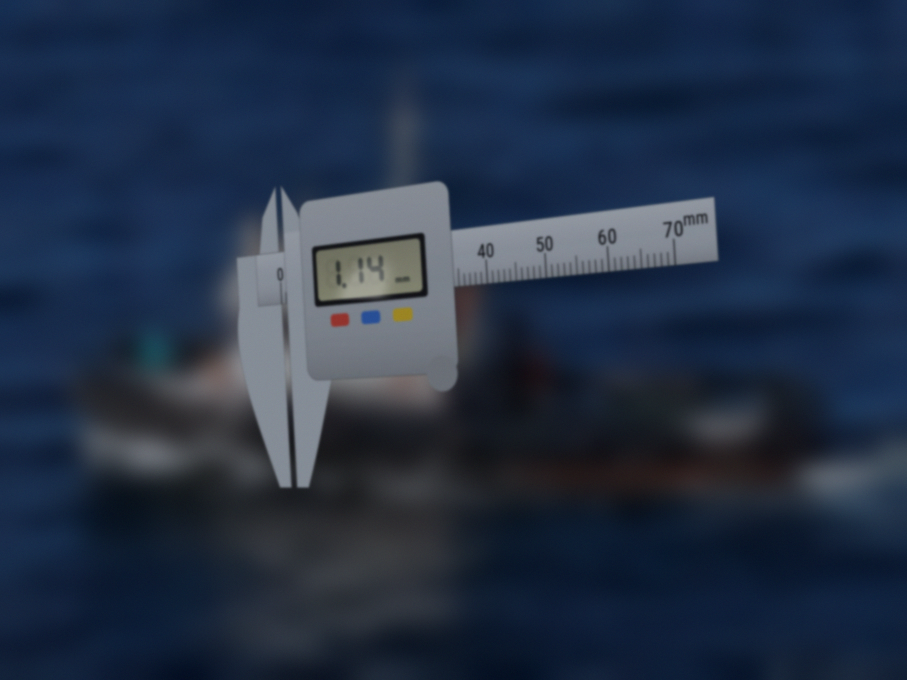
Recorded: 1.14 mm
